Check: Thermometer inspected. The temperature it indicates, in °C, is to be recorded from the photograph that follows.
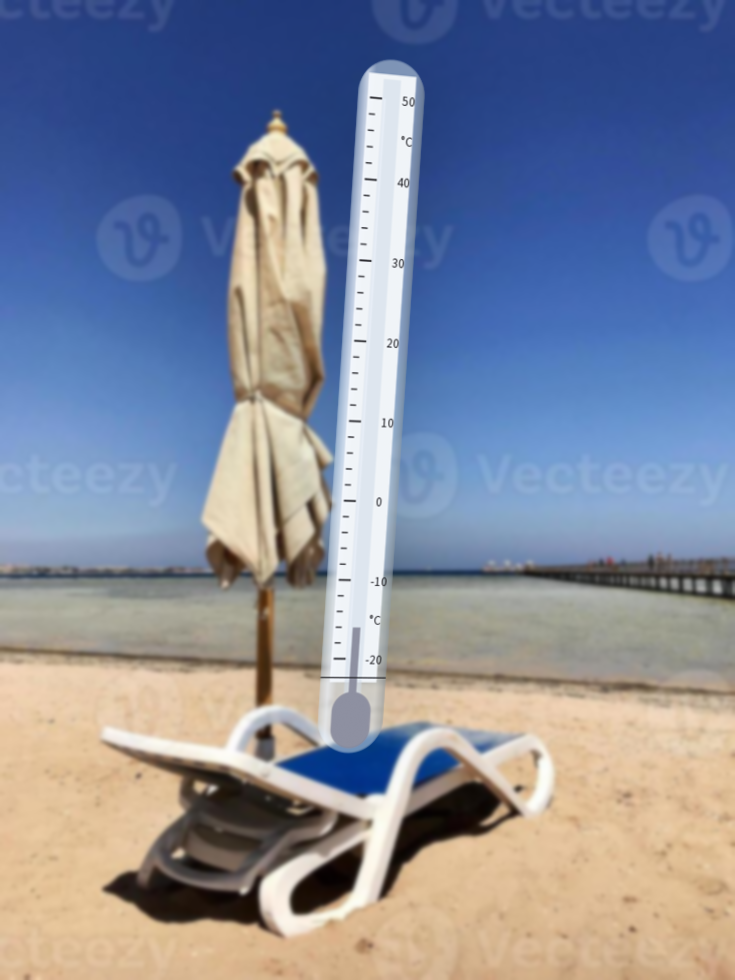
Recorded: -16 °C
